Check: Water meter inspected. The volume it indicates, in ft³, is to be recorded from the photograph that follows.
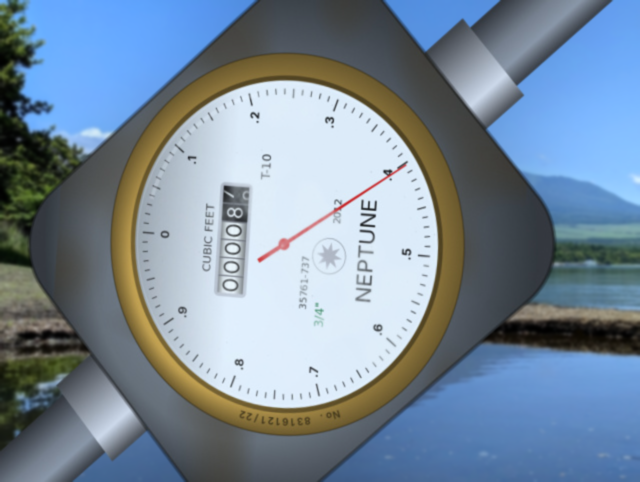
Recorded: 87.40 ft³
